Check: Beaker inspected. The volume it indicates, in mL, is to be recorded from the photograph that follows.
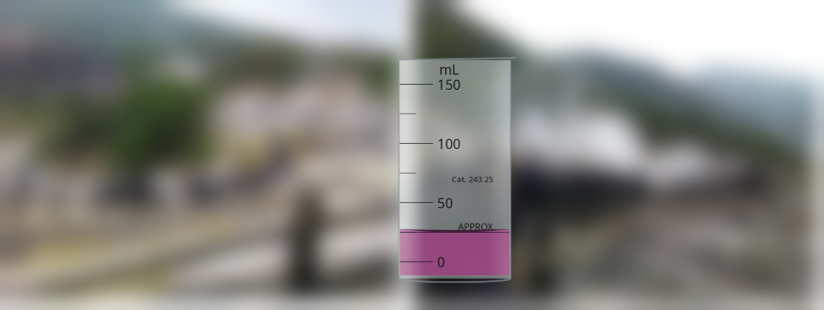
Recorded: 25 mL
